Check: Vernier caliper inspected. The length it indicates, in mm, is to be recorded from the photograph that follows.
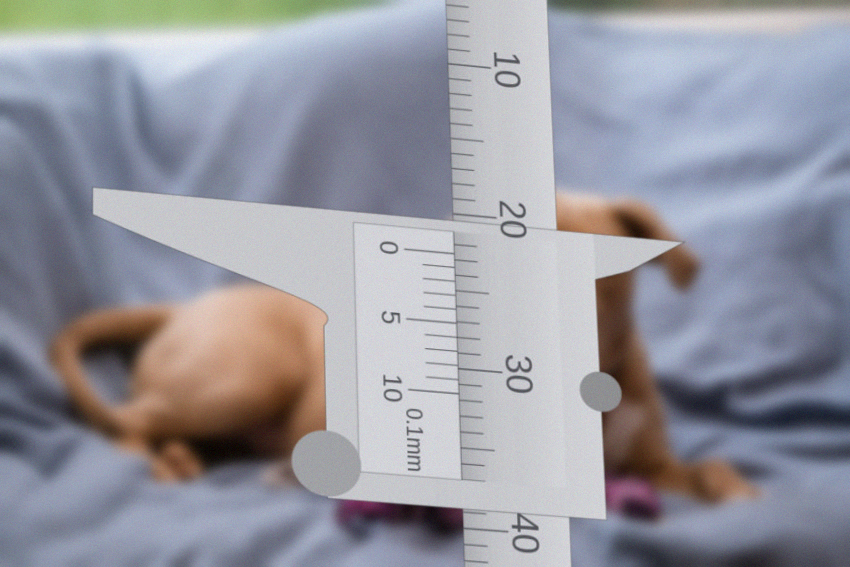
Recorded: 22.6 mm
